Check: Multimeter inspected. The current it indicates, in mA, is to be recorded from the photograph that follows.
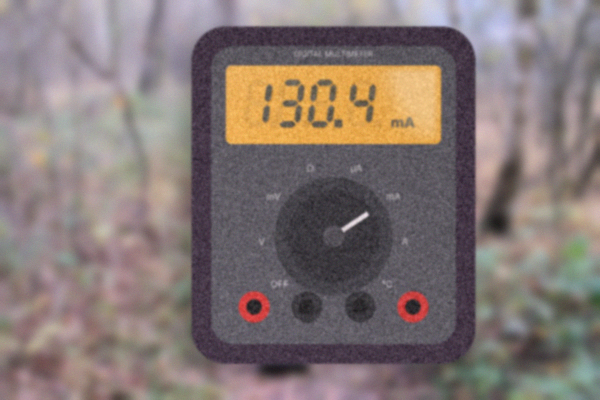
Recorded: 130.4 mA
